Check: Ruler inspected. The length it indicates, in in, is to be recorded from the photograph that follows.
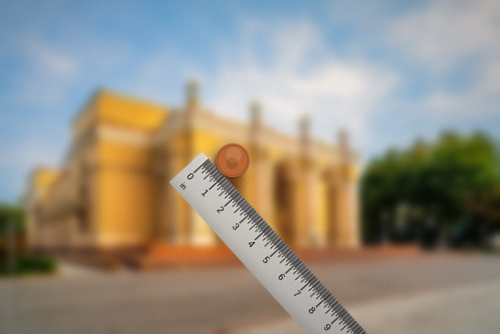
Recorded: 1.5 in
